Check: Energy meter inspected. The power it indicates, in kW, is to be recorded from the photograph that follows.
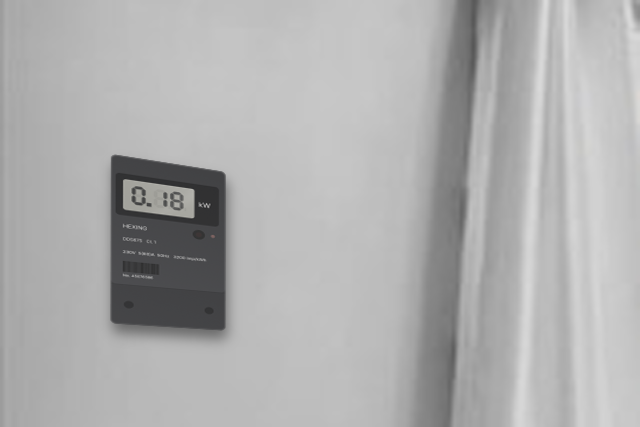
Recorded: 0.18 kW
